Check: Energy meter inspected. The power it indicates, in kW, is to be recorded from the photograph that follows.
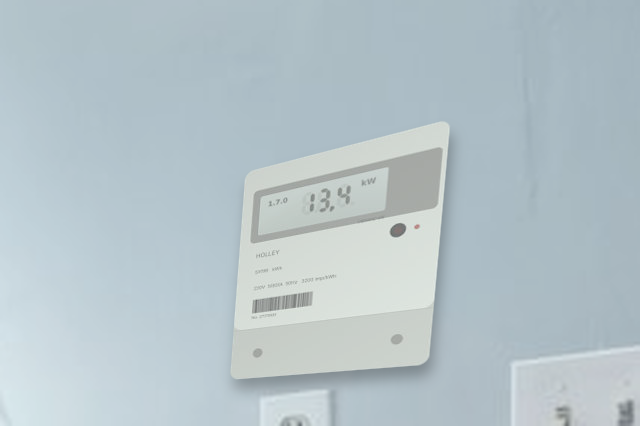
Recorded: 13.4 kW
